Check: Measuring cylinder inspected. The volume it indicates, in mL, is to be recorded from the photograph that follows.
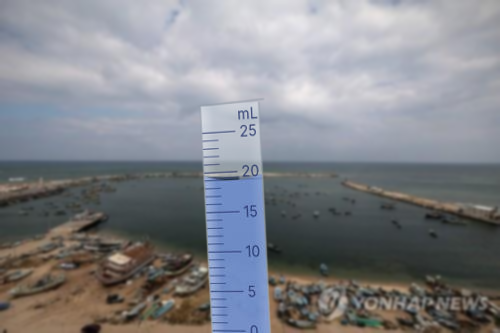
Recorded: 19 mL
